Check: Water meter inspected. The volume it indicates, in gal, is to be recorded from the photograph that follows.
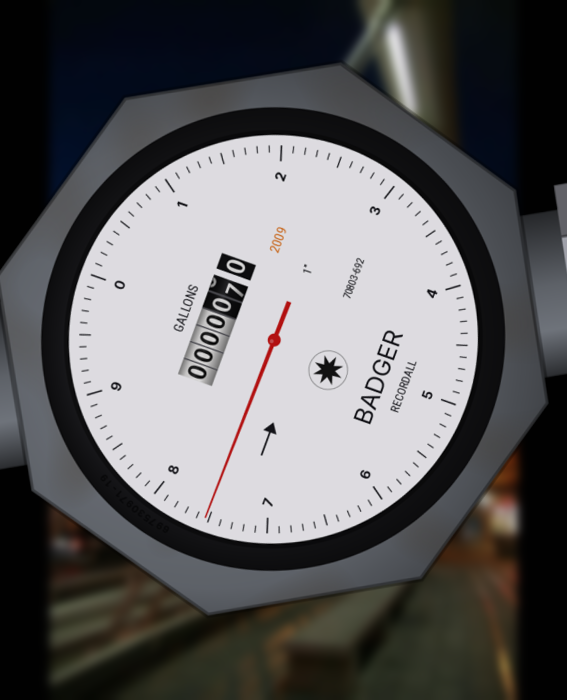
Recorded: 67.5 gal
